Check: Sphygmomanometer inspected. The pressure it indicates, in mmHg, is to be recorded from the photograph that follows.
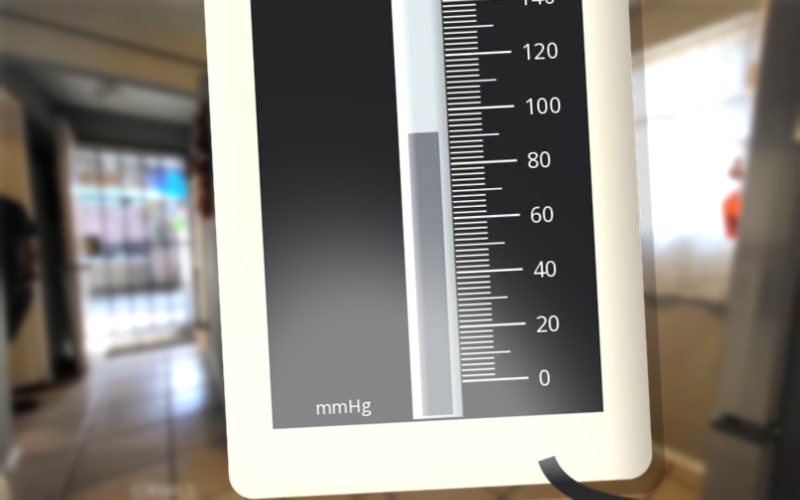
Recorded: 92 mmHg
